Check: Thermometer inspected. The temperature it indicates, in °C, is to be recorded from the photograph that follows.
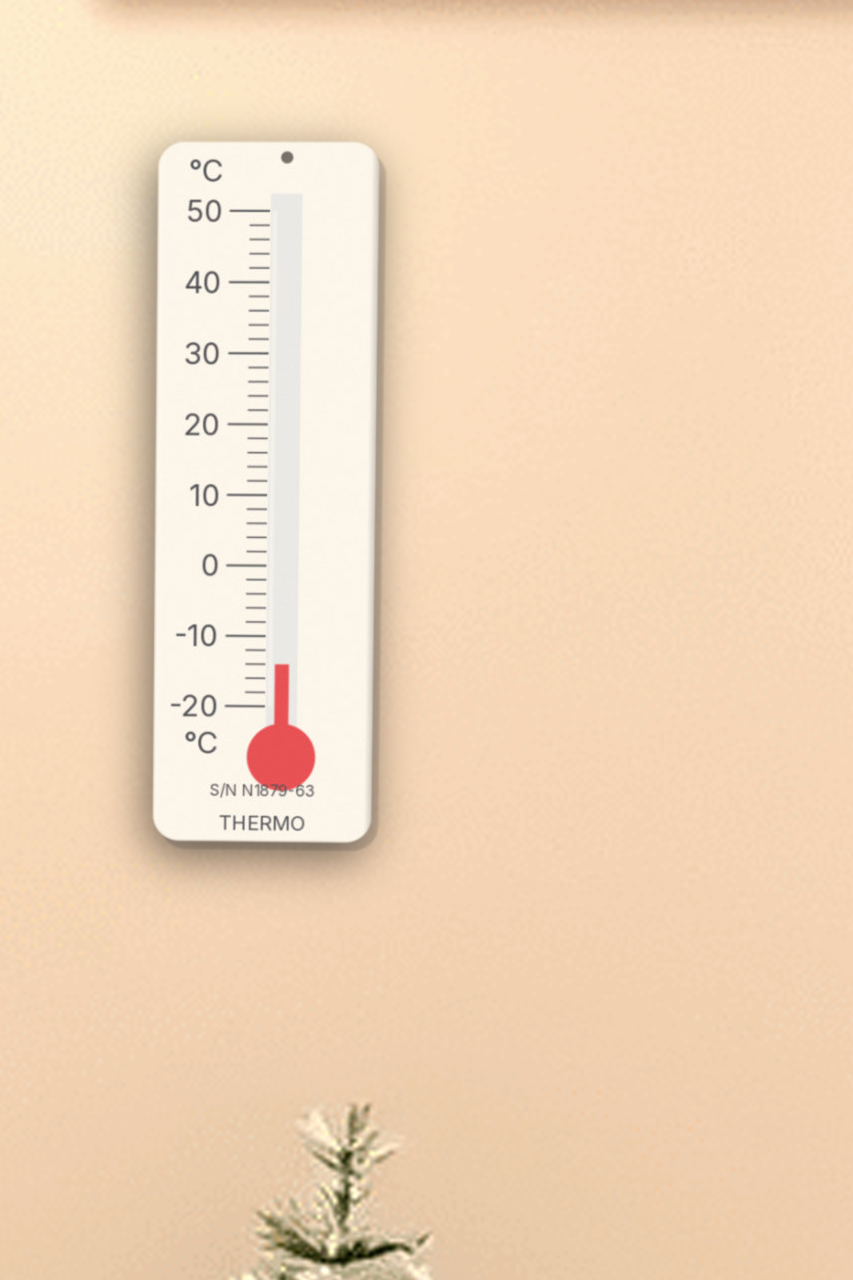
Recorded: -14 °C
